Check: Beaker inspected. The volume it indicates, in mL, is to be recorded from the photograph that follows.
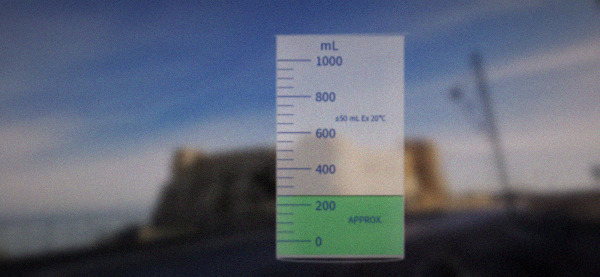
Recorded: 250 mL
